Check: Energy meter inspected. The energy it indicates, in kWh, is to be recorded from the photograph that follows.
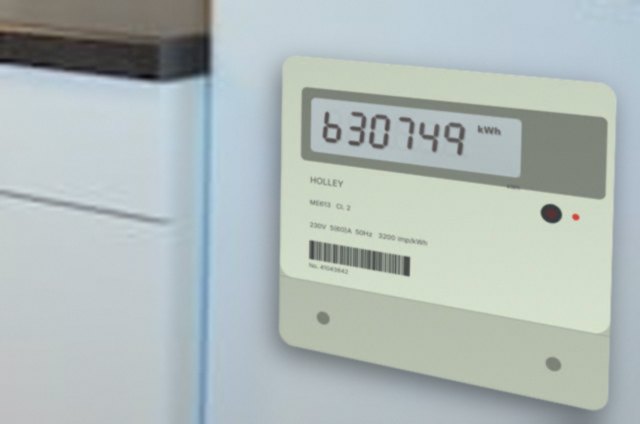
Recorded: 630749 kWh
